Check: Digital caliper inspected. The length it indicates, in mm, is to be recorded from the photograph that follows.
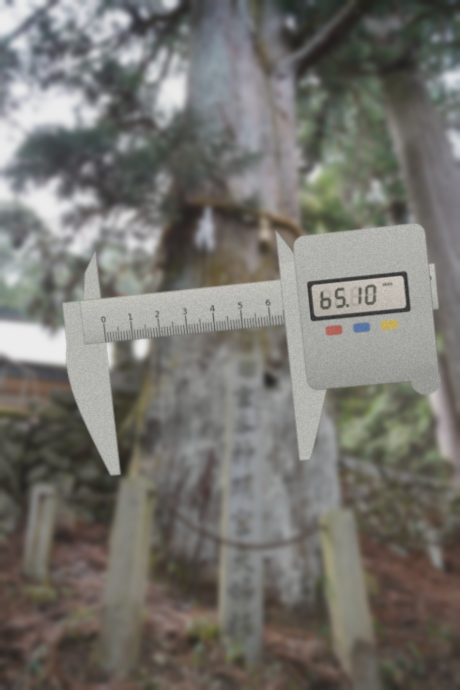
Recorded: 65.10 mm
